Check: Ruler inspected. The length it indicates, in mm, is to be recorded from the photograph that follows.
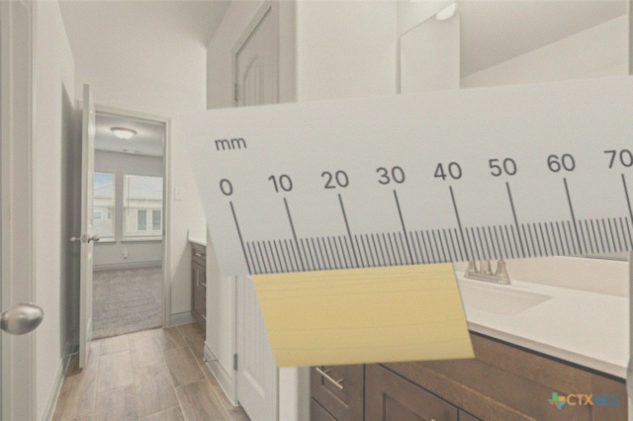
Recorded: 37 mm
